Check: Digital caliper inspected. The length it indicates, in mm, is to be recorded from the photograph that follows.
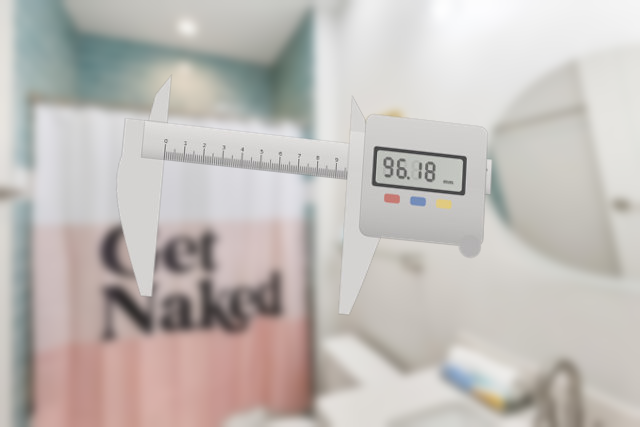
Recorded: 96.18 mm
